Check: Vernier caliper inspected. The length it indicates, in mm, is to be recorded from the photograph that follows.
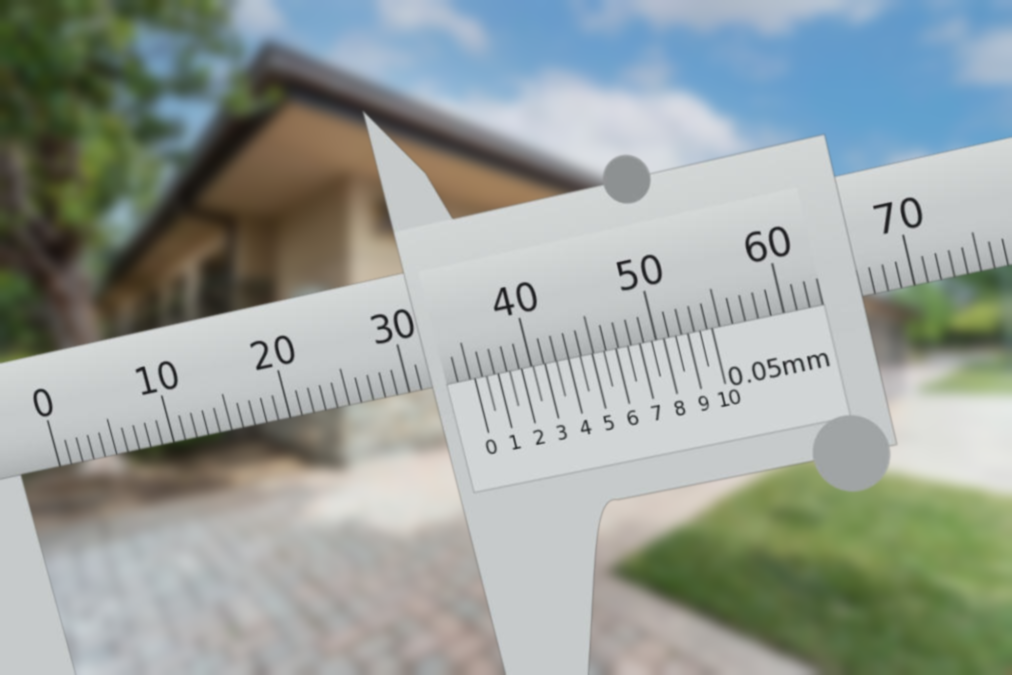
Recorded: 35.4 mm
